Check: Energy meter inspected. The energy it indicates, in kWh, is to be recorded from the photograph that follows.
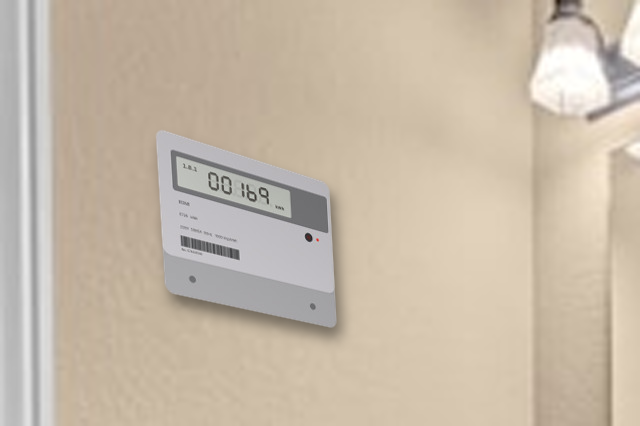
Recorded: 169 kWh
